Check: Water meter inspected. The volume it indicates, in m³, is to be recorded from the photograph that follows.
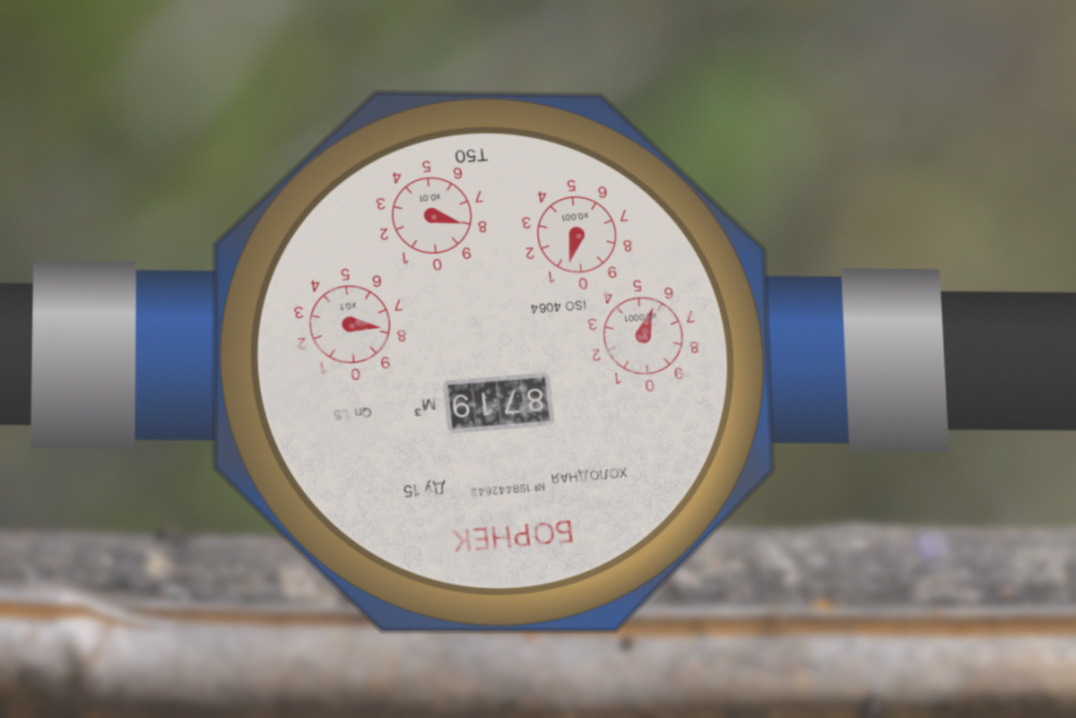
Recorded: 8719.7805 m³
